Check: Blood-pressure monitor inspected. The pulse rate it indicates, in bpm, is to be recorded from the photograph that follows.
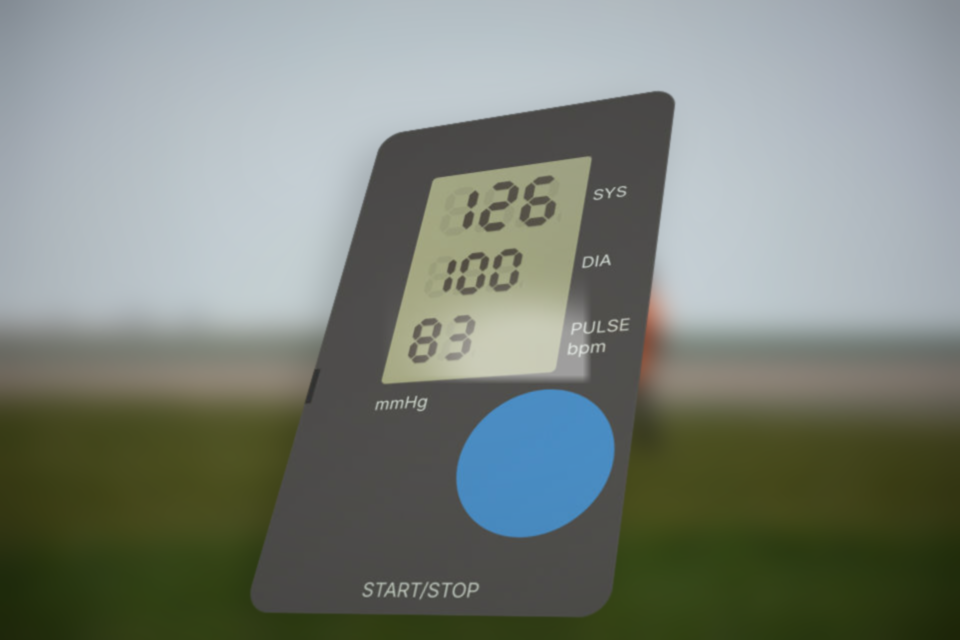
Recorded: 83 bpm
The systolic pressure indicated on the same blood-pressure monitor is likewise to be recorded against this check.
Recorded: 126 mmHg
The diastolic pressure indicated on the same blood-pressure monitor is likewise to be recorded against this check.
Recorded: 100 mmHg
